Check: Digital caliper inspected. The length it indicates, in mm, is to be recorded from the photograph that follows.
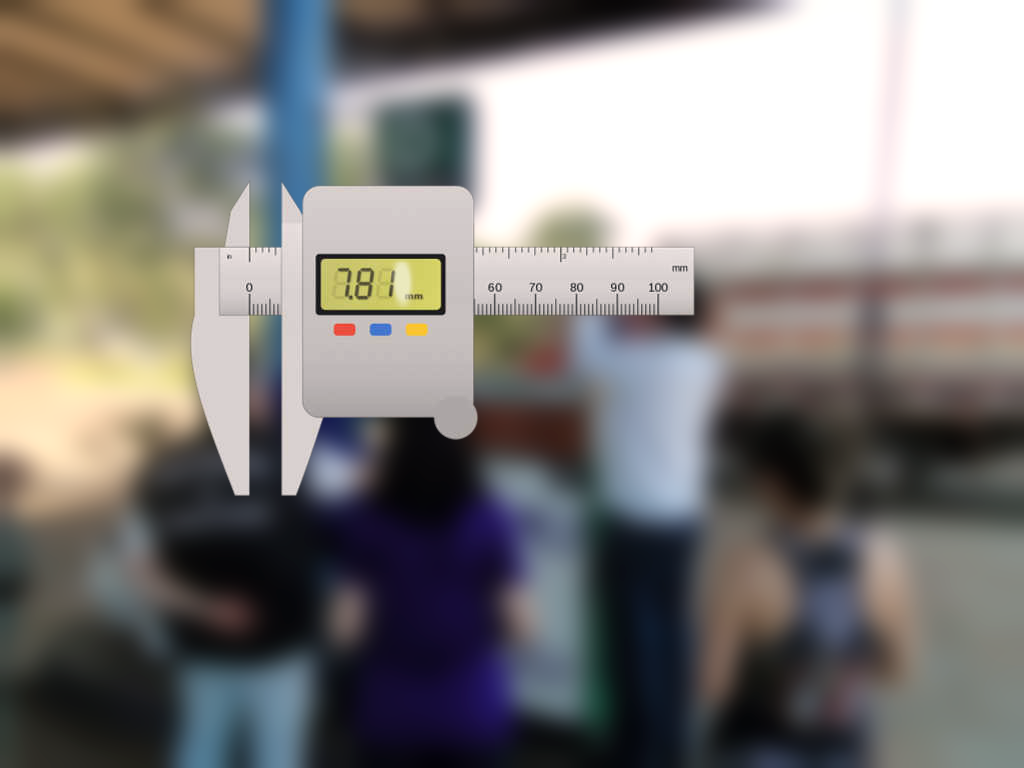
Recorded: 7.81 mm
